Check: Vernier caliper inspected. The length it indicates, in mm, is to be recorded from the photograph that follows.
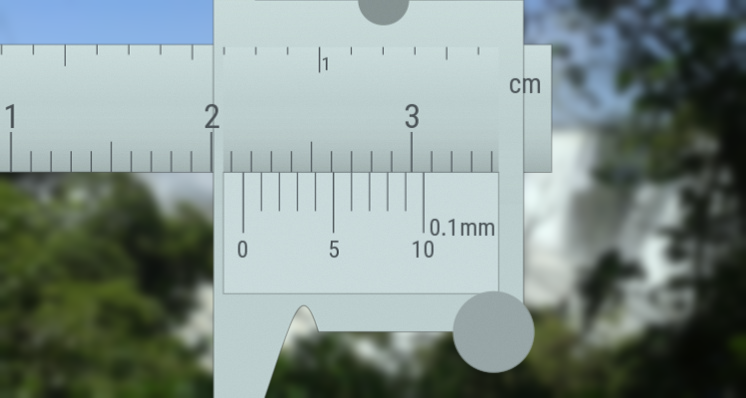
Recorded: 21.6 mm
